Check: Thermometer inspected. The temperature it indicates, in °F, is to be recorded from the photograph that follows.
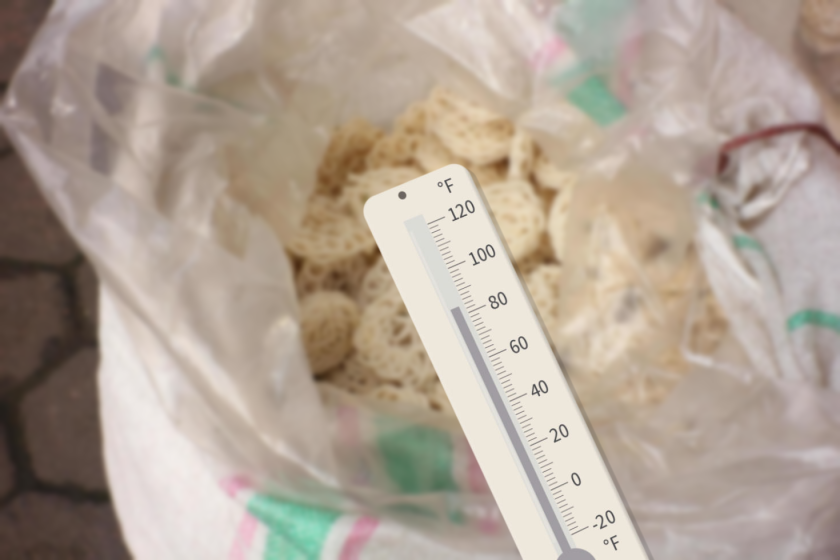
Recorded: 84 °F
